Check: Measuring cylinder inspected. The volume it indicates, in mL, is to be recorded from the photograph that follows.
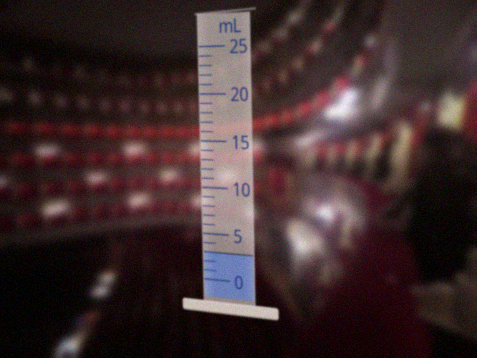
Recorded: 3 mL
